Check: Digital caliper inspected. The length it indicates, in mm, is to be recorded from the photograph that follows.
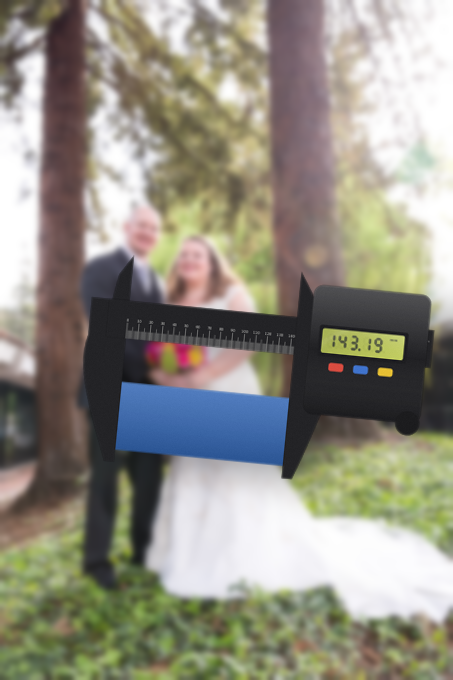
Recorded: 143.19 mm
